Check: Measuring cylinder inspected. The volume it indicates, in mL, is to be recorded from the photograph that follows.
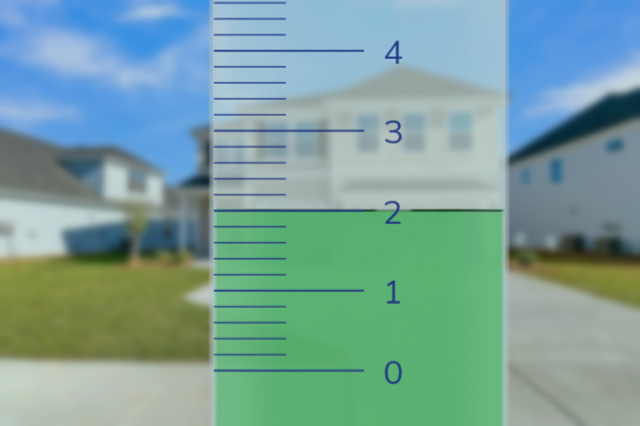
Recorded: 2 mL
